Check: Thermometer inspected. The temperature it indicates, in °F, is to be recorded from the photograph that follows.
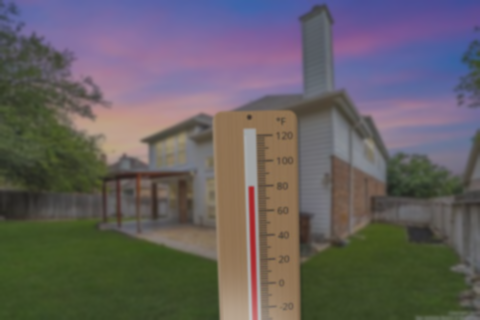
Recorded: 80 °F
